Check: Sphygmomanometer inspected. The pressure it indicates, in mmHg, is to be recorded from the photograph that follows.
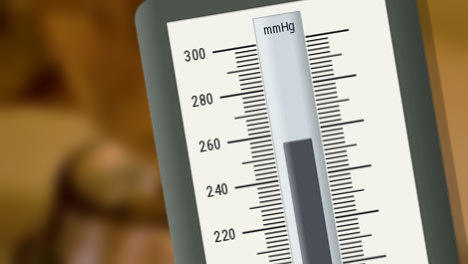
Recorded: 256 mmHg
